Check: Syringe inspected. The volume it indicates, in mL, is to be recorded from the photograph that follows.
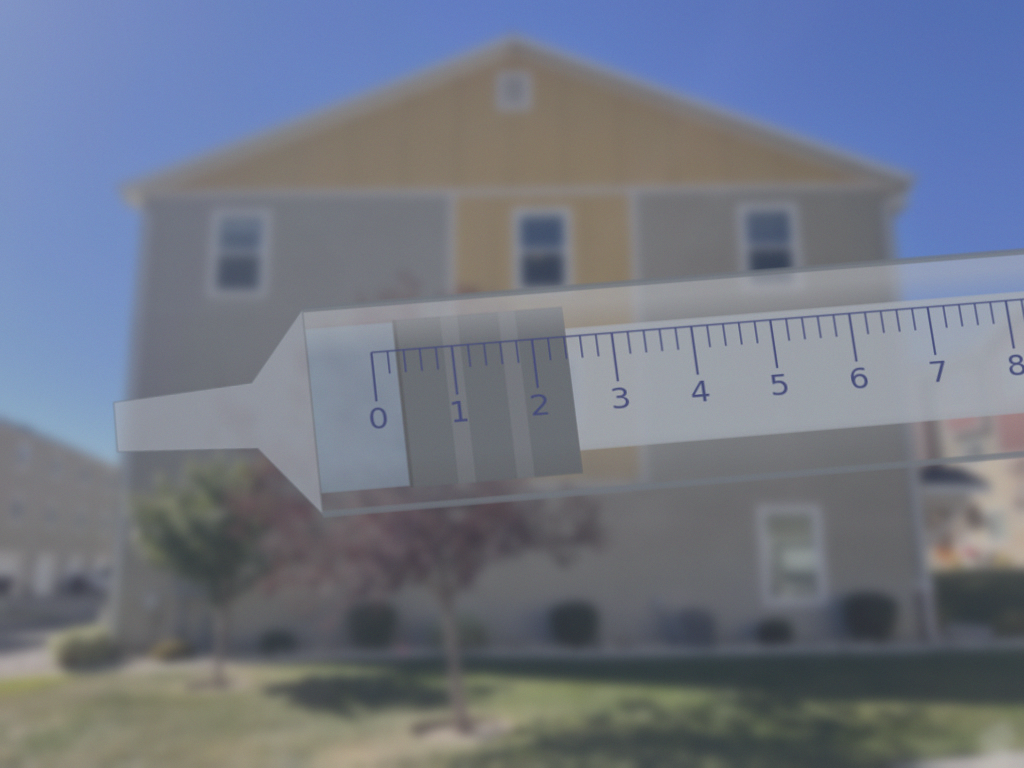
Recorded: 0.3 mL
